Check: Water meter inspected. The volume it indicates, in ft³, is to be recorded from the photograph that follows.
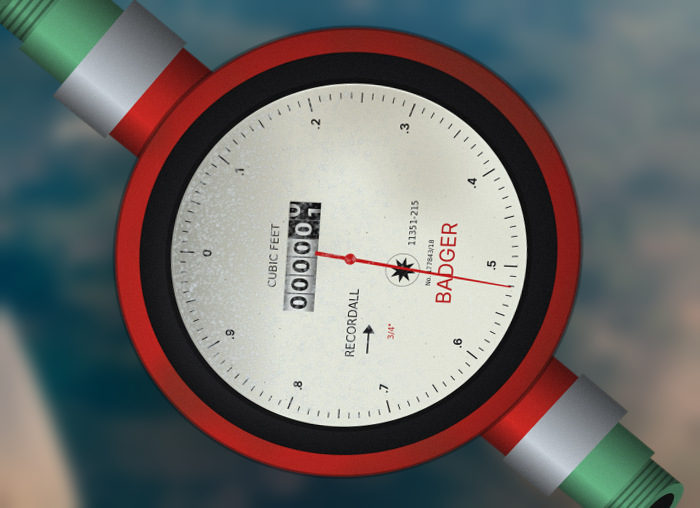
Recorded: 0.52 ft³
